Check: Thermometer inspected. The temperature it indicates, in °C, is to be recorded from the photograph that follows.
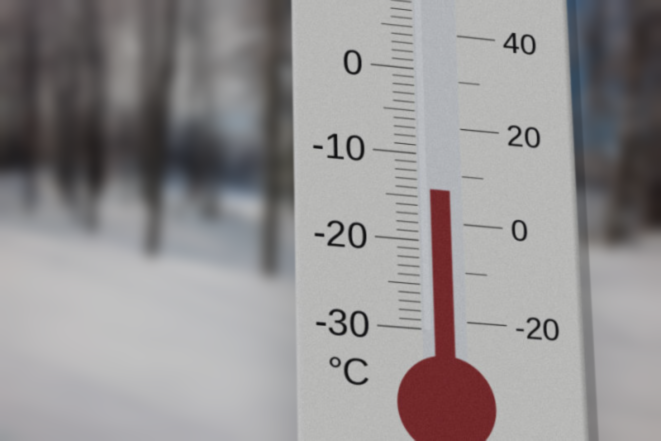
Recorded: -14 °C
